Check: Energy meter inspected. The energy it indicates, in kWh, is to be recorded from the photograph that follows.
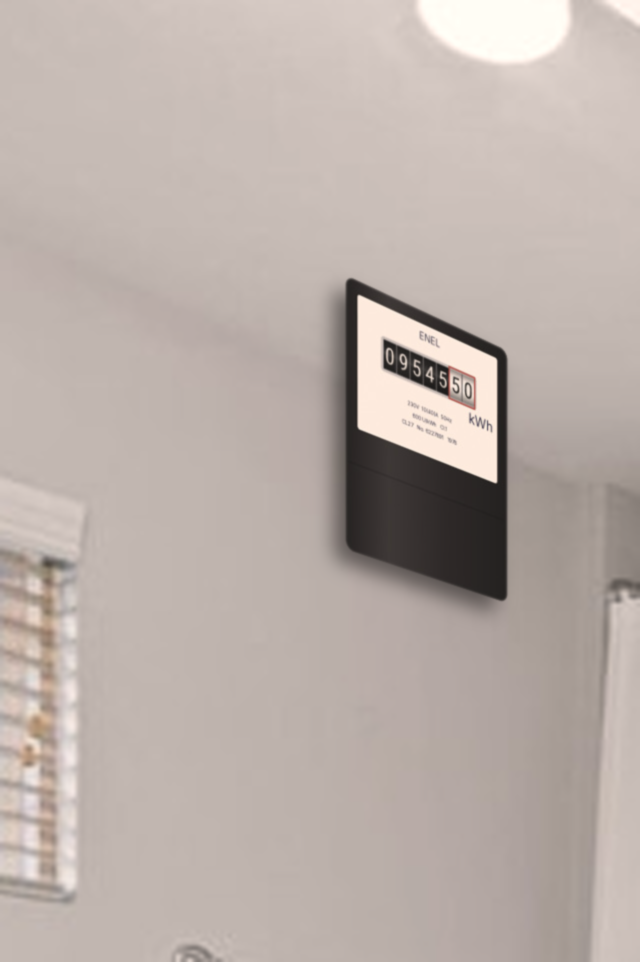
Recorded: 9545.50 kWh
